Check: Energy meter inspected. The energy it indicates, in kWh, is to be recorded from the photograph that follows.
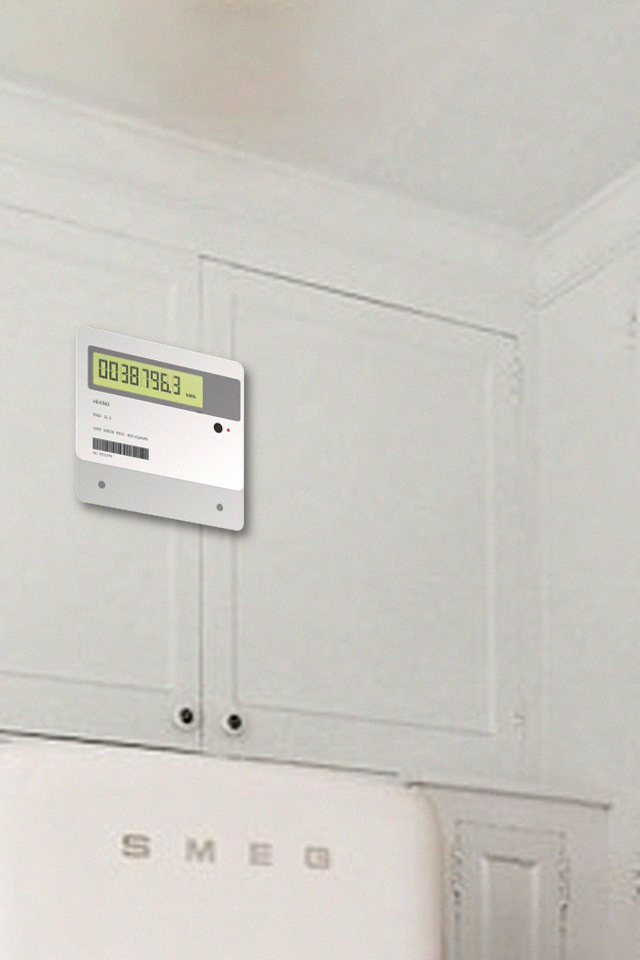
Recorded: 38796.3 kWh
